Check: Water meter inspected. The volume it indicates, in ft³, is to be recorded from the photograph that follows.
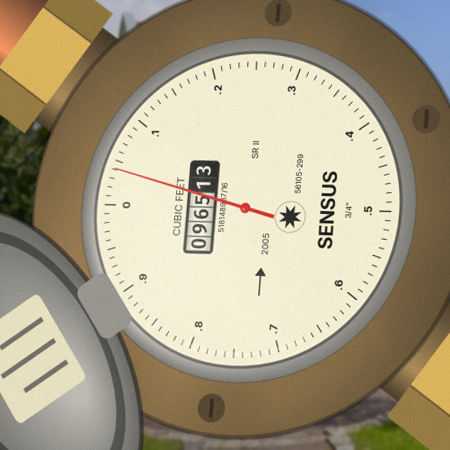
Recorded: 96513.04 ft³
